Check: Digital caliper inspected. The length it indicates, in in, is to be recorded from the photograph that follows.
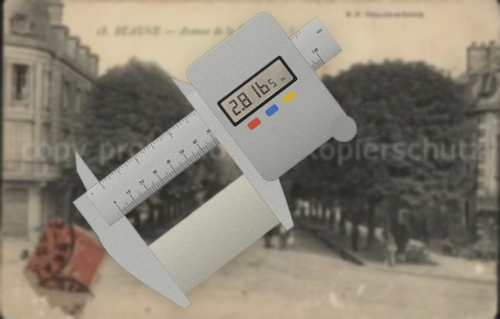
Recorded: 2.8165 in
